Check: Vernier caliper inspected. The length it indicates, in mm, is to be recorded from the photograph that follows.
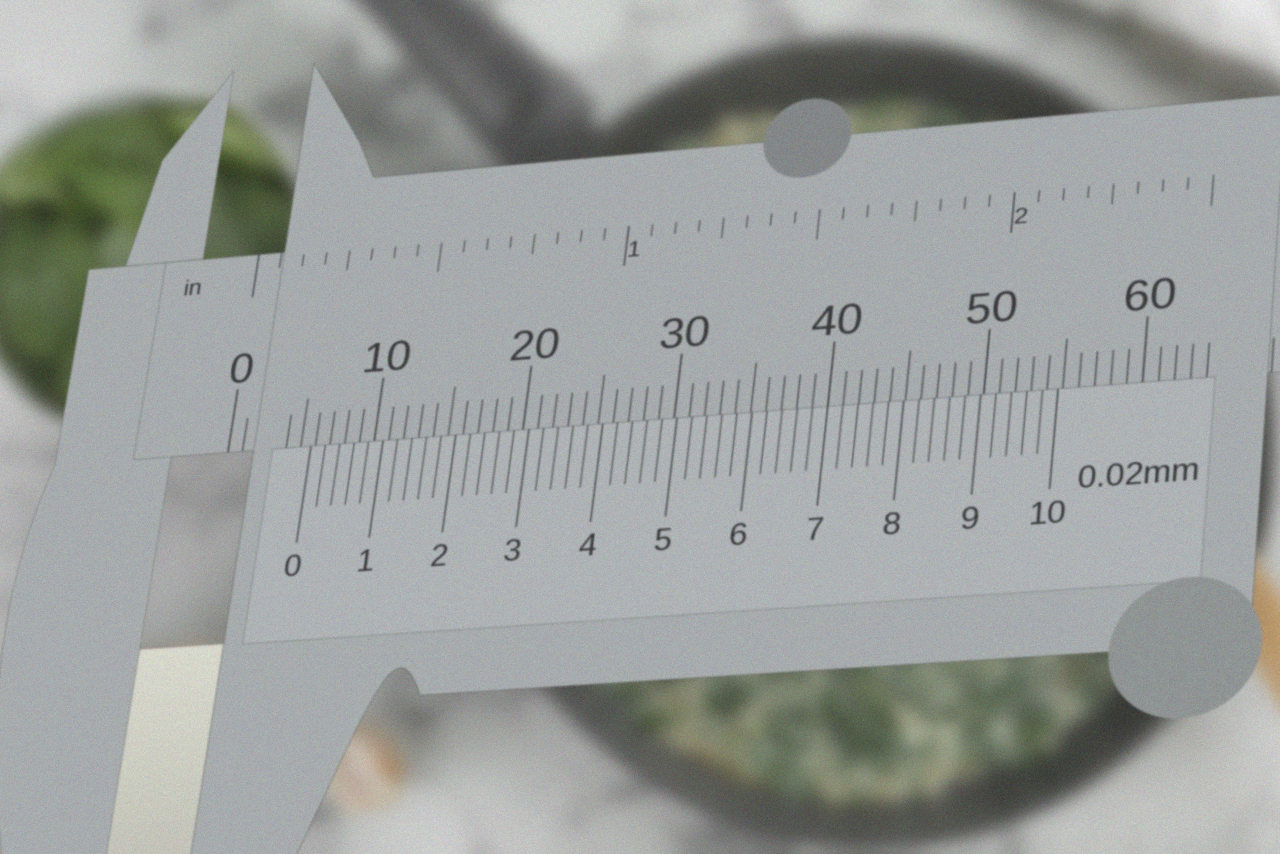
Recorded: 5.7 mm
